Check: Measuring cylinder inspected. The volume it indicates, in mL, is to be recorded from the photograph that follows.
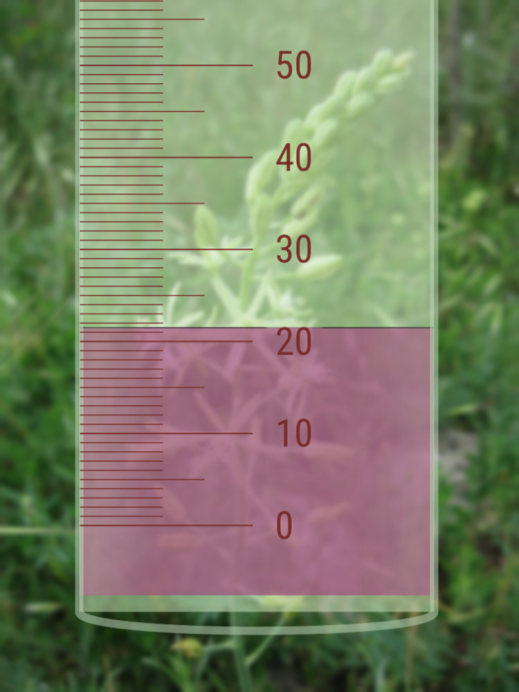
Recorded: 21.5 mL
